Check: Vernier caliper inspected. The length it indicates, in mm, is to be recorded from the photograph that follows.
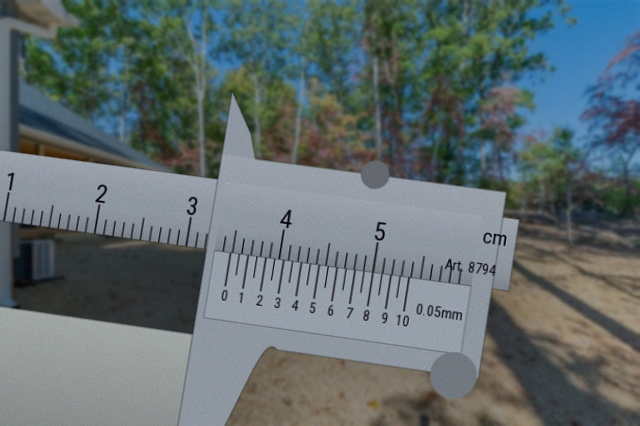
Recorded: 34.8 mm
